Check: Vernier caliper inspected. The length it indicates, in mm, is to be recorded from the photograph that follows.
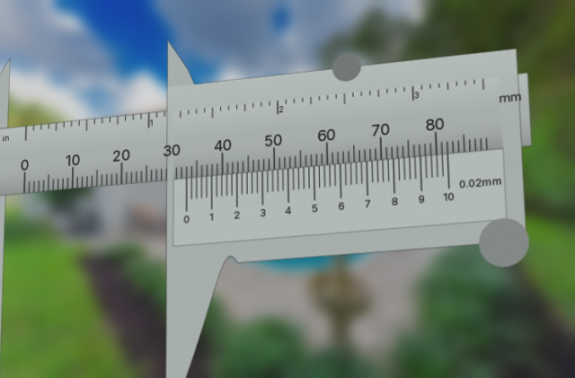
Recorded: 33.0 mm
